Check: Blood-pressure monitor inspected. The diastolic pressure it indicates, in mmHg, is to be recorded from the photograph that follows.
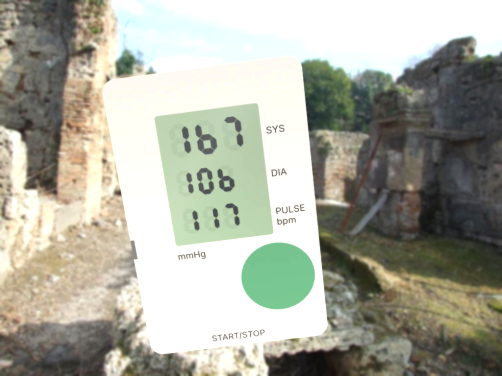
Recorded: 106 mmHg
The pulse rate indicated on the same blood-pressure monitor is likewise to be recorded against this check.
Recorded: 117 bpm
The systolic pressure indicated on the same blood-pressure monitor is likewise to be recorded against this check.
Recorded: 167 mmHg
